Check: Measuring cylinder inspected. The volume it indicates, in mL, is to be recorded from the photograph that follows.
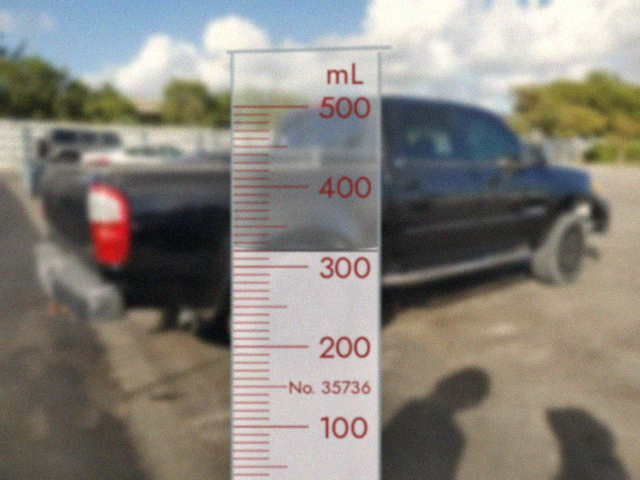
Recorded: 320 mL
